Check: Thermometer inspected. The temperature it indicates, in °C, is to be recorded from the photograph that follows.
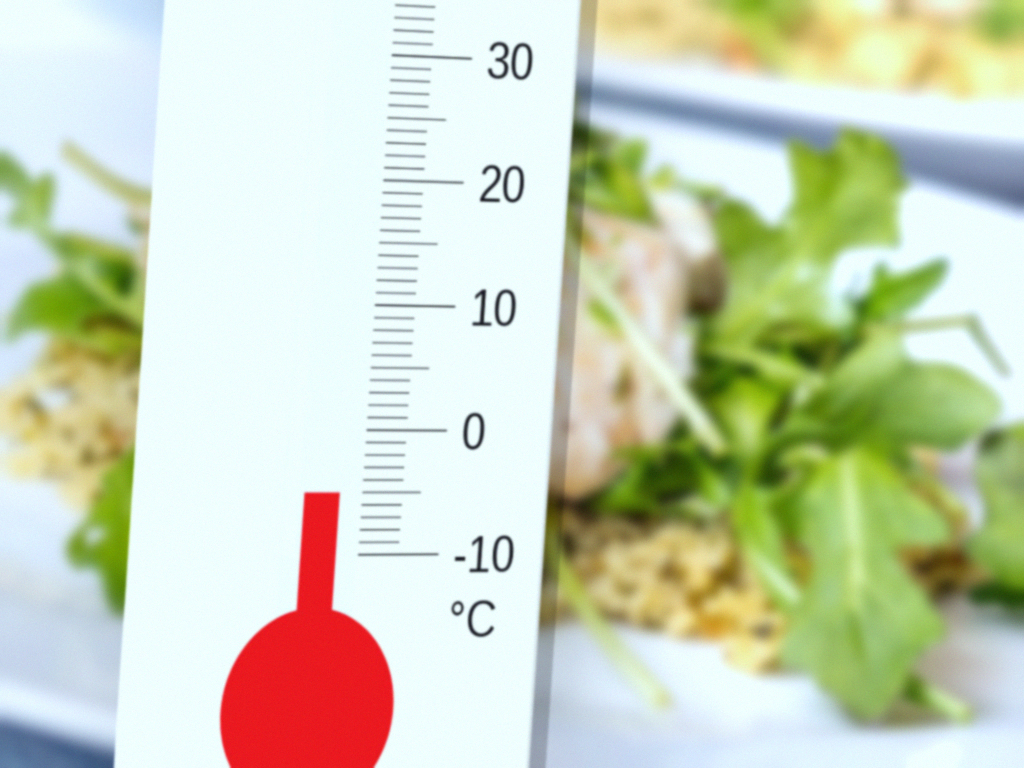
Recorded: -5 °C
